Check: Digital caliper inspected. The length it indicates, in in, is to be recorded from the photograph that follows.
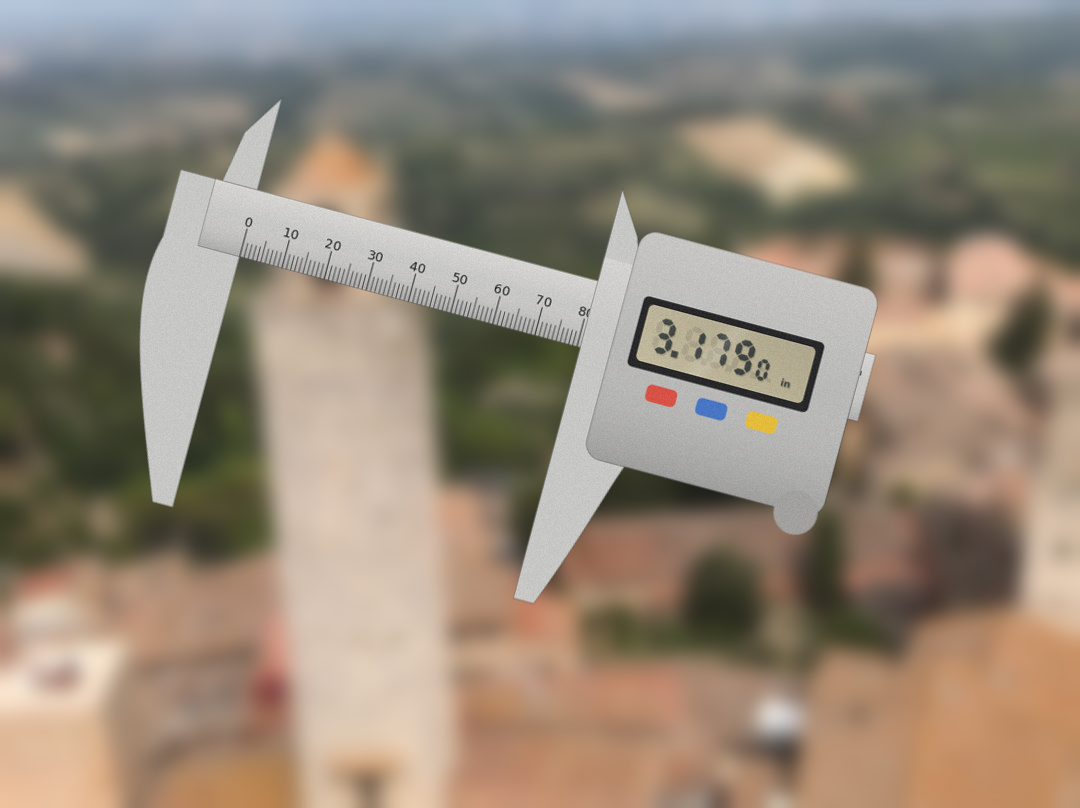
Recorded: 3.1790 in
